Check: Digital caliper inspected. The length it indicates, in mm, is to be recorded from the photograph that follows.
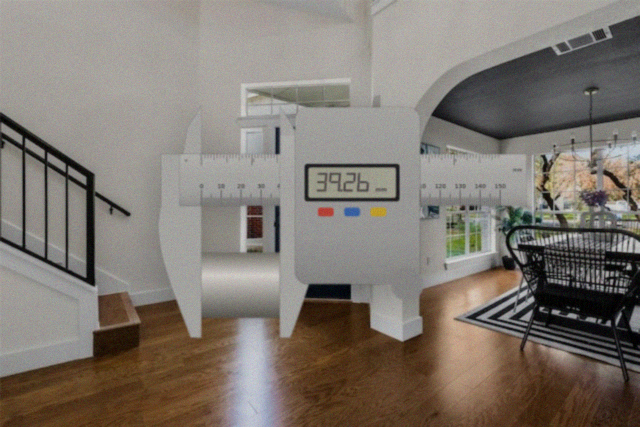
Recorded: 39.26 mm
